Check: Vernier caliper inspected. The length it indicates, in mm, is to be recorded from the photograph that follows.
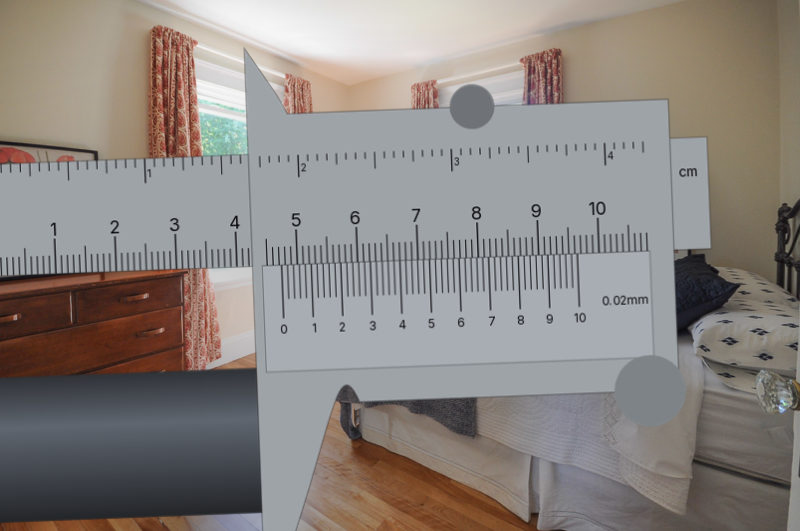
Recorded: 47.4 mm
